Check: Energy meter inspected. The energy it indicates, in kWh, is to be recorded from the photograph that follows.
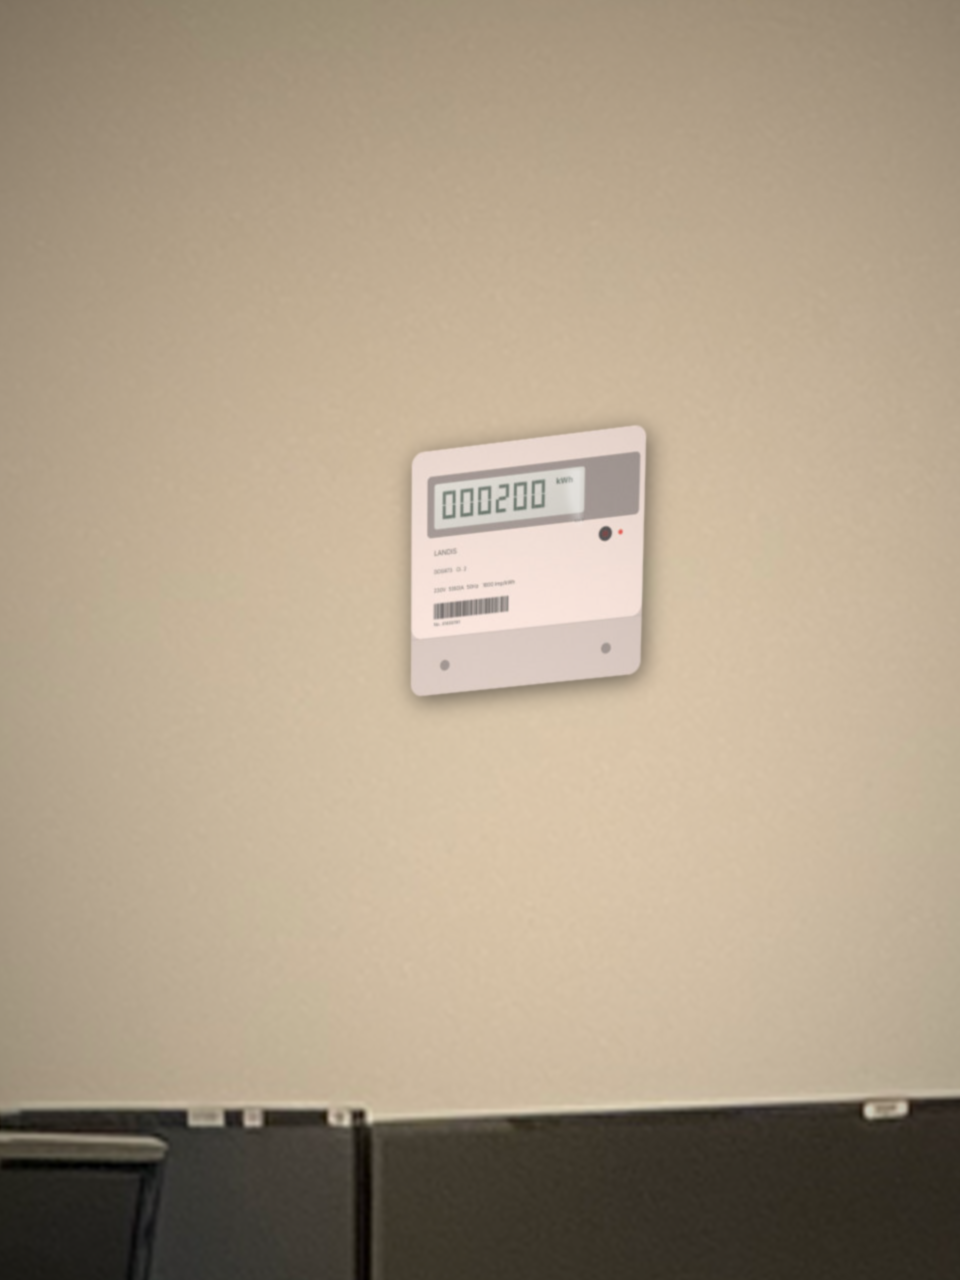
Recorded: 200 kWh
